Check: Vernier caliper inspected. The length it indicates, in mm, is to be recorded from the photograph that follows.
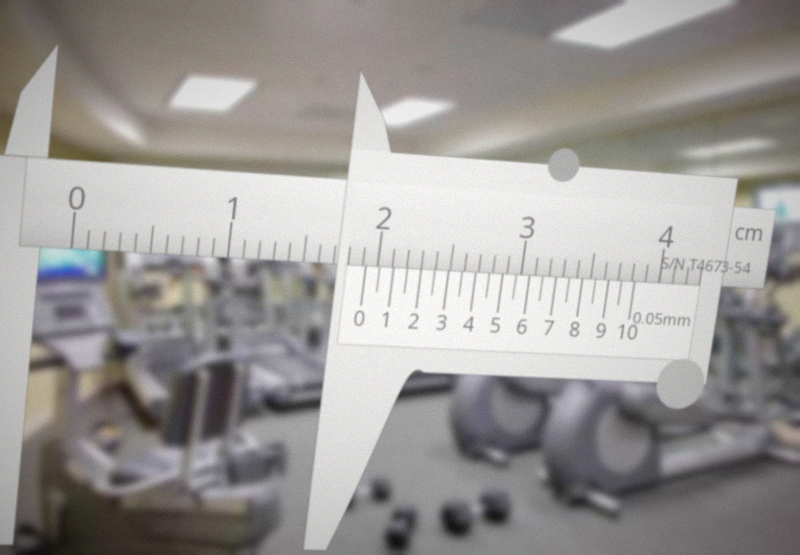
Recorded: 19.2 mm
